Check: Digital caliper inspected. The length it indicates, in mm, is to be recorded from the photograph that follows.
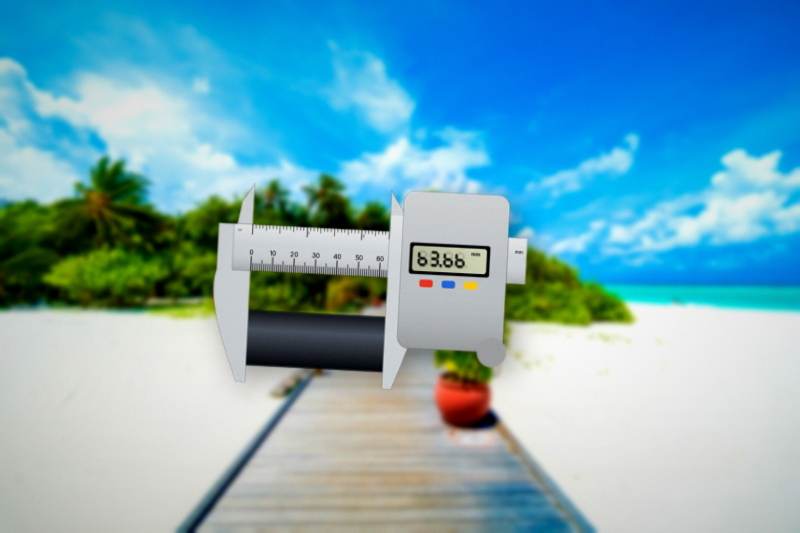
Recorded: 63.66 mm
